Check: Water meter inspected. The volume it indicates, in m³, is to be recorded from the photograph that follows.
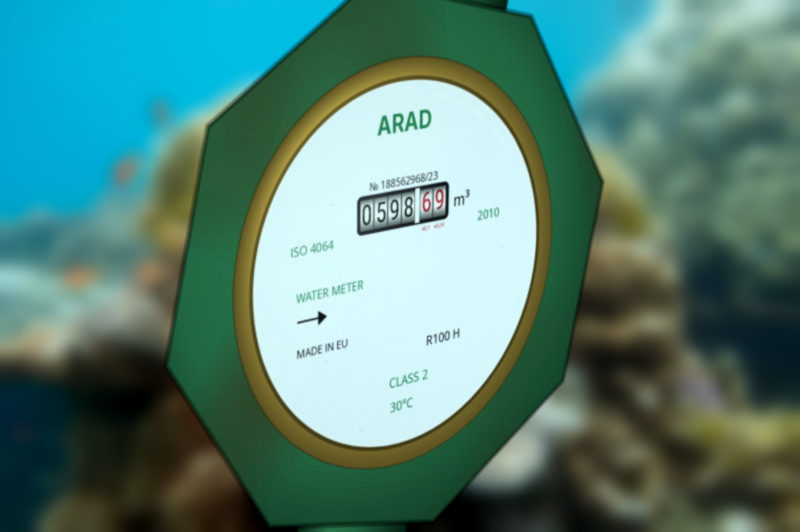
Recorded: 598.69 m³
